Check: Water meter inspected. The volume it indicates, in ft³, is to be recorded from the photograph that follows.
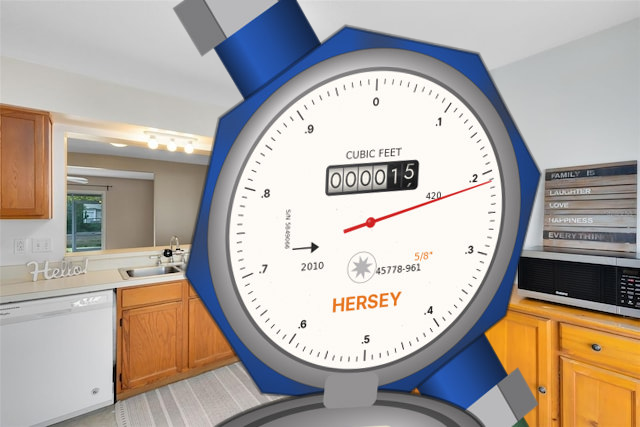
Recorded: 15.21 ft³
